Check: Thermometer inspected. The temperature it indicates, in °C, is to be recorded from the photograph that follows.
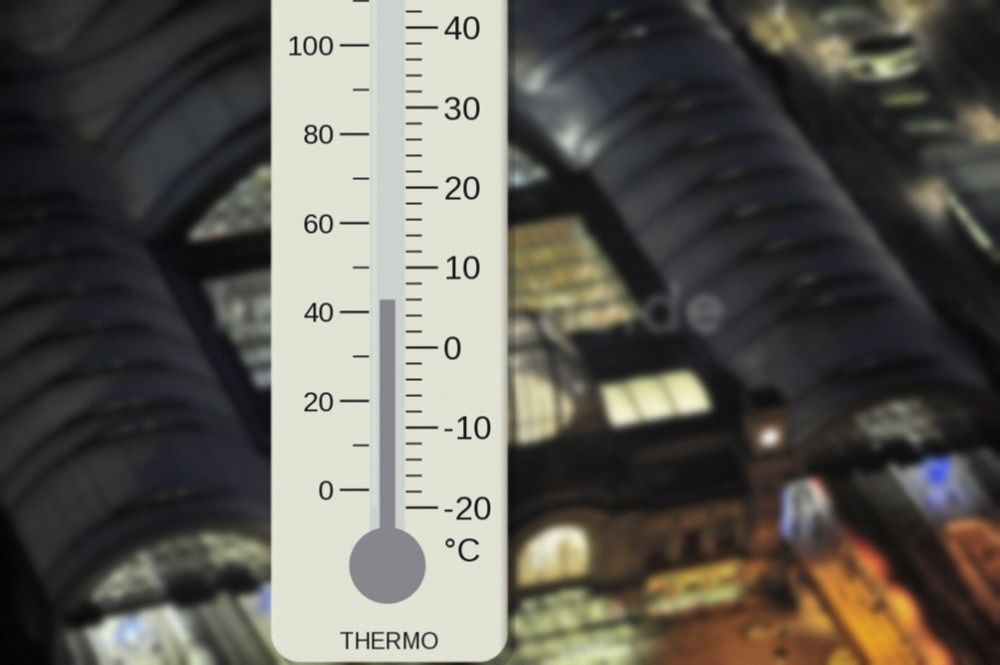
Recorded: 6 °C
